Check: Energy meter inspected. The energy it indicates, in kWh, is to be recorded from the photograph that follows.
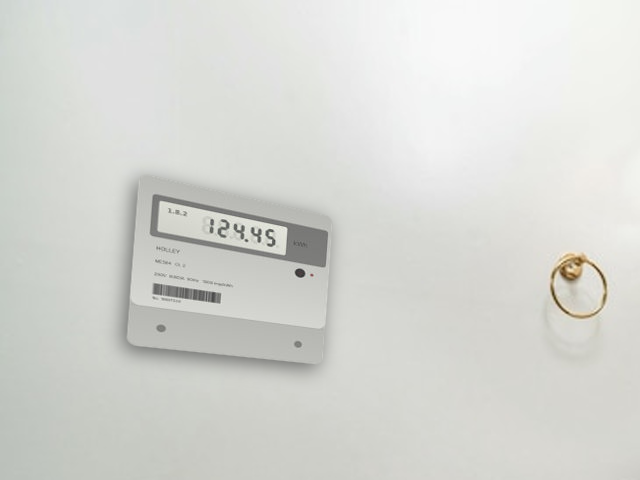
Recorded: 124.45 kWh
